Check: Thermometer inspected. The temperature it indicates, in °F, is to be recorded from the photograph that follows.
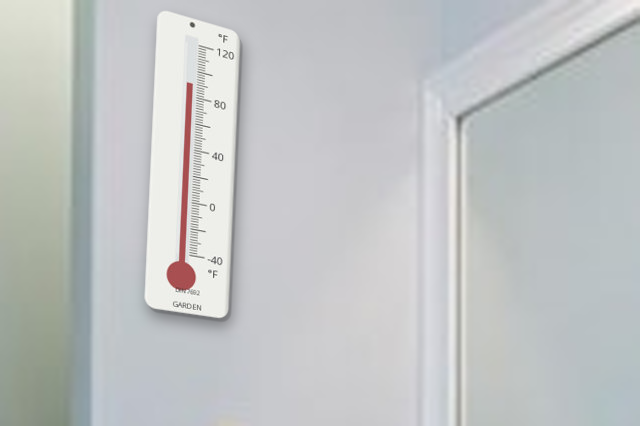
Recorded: 90 °F
